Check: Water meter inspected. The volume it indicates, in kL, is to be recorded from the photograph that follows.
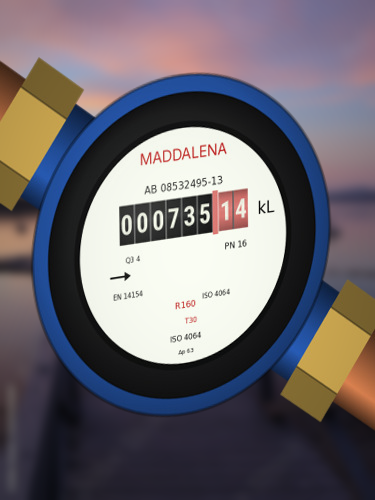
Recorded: 735.14 kL
